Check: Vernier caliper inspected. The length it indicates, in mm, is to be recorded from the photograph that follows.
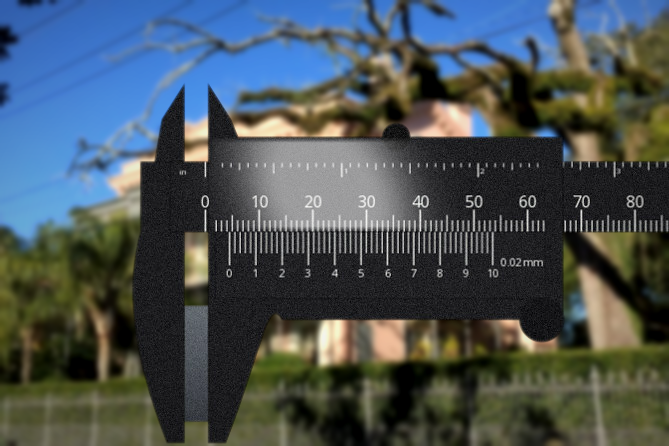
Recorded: 4.5 mm
